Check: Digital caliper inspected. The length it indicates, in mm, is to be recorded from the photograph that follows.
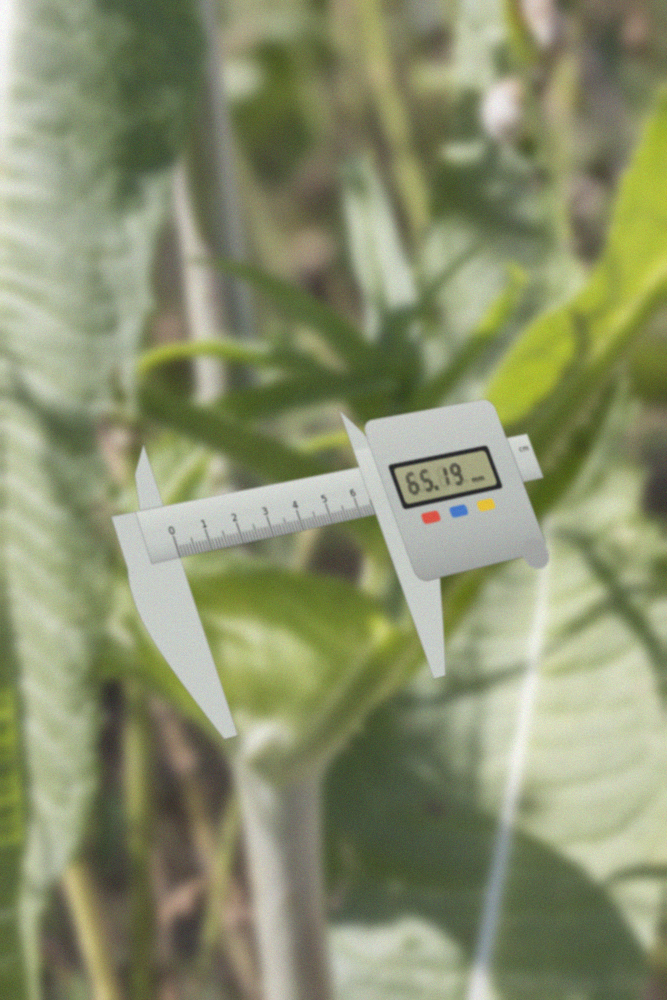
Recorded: 65.19 mm
